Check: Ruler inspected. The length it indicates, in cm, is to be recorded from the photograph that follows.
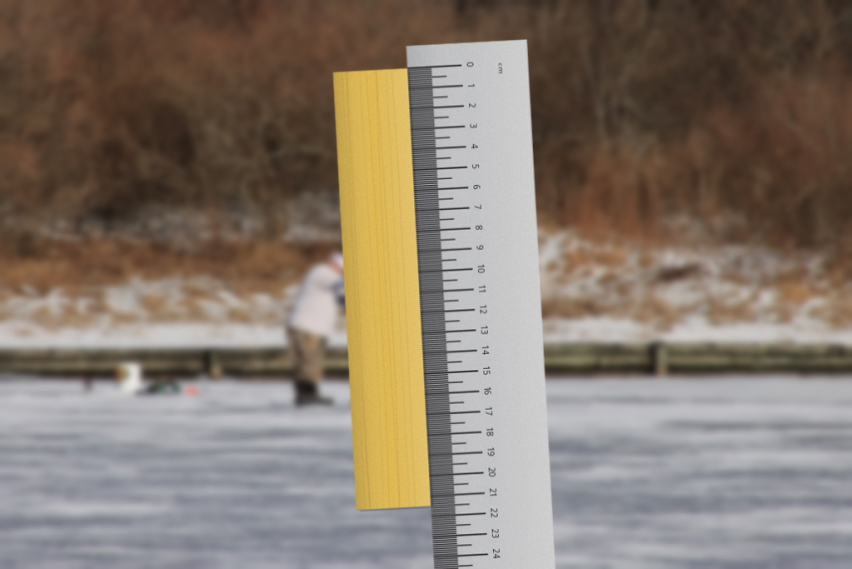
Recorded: 21.5 cm
